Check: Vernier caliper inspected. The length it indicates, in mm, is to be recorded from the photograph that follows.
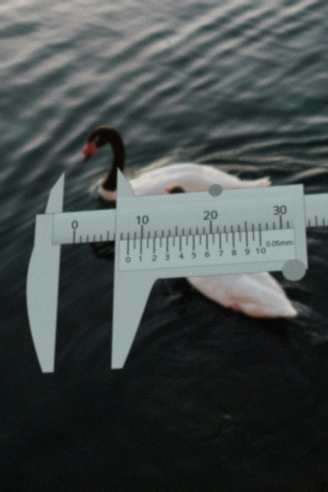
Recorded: 8.0 mm
